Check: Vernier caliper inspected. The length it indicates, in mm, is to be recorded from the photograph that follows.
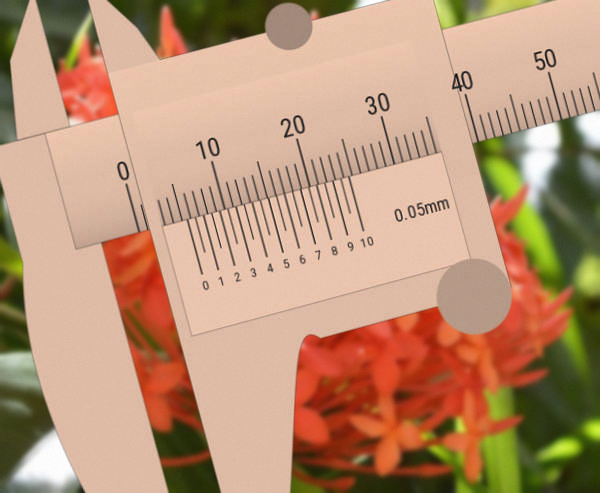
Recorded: 5.6 mm
